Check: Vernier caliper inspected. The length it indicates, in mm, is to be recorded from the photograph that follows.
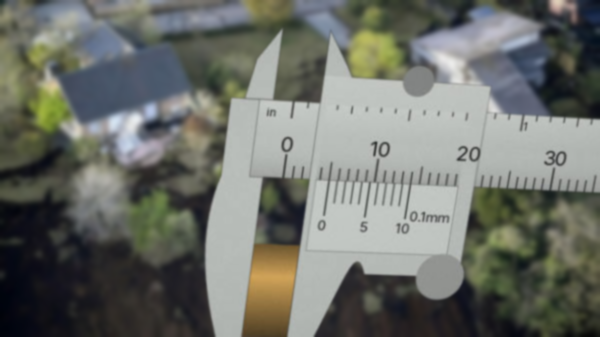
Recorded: 5.0 mm
